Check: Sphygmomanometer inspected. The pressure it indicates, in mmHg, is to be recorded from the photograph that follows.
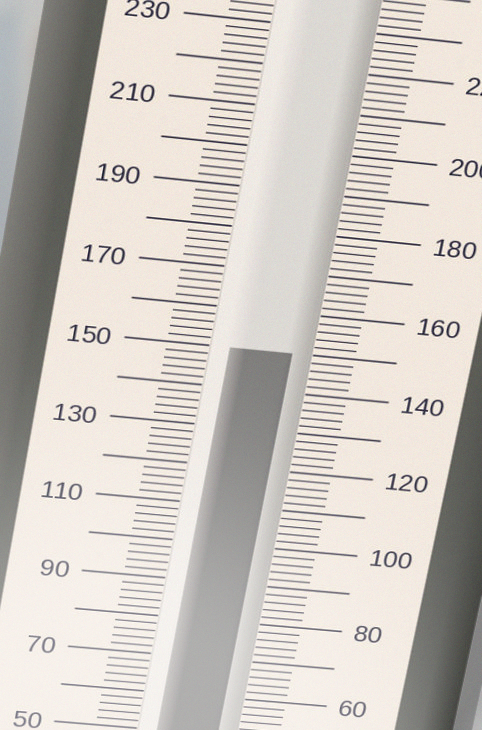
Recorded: 150 mmHg
